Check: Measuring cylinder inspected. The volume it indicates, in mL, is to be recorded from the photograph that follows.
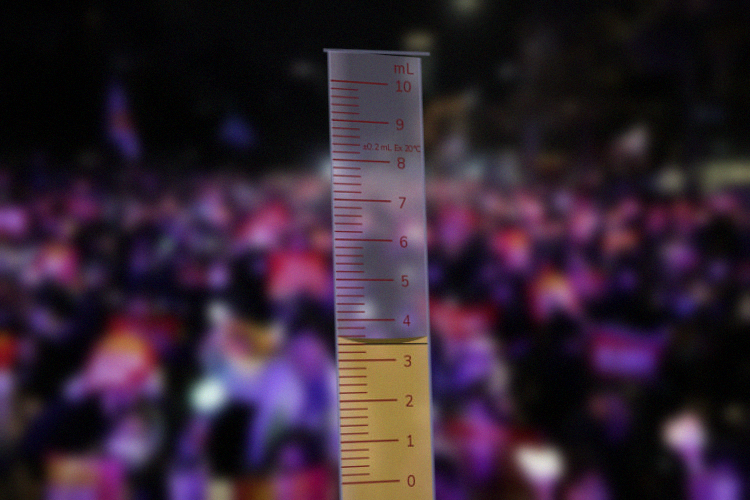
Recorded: 3.4 mL
